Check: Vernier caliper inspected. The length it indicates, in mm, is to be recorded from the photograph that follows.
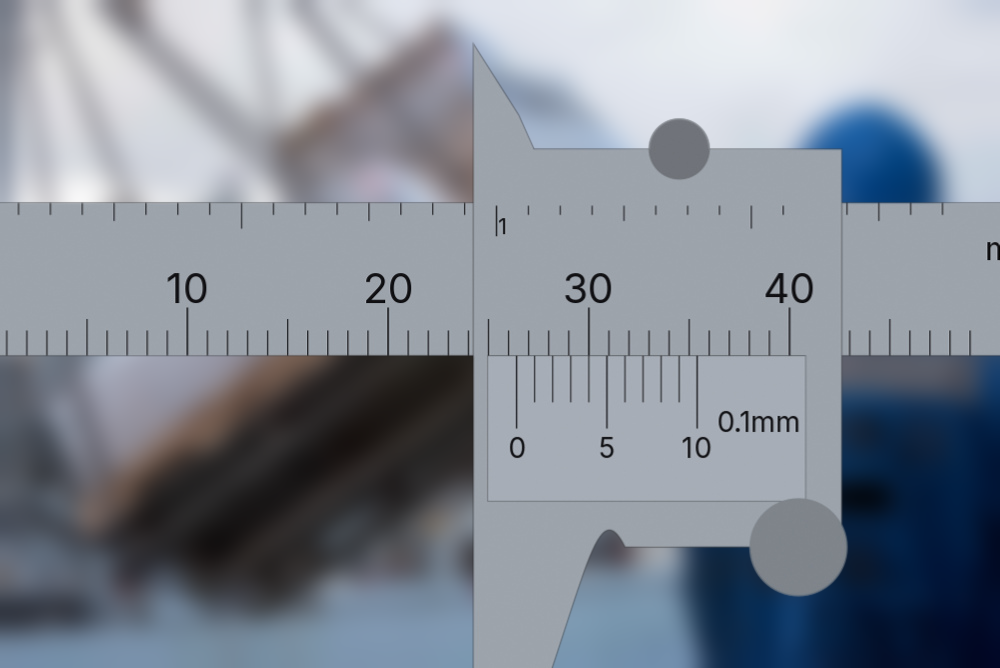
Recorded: 26.4 mm
